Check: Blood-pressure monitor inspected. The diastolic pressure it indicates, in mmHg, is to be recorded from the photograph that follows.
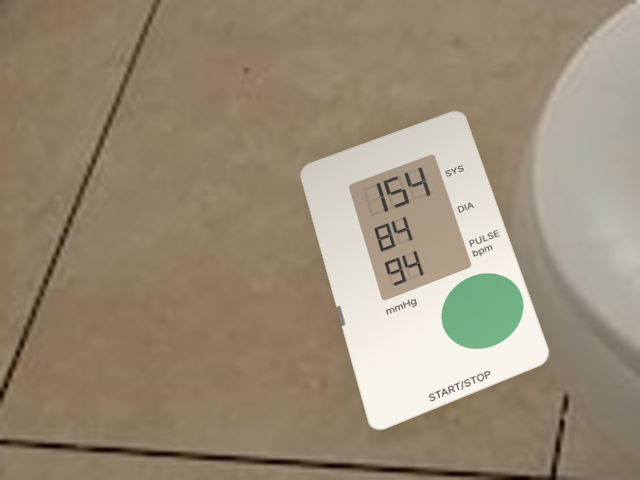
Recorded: 84 mmHg
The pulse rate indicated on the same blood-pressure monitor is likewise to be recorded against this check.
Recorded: 94 bpm
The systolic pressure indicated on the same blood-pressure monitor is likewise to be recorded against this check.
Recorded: 154 mmHg
